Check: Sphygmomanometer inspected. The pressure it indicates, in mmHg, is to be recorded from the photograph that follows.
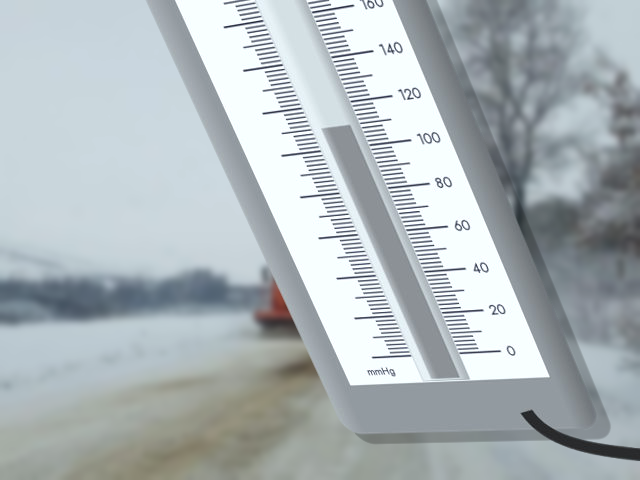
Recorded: 110 mmHg
